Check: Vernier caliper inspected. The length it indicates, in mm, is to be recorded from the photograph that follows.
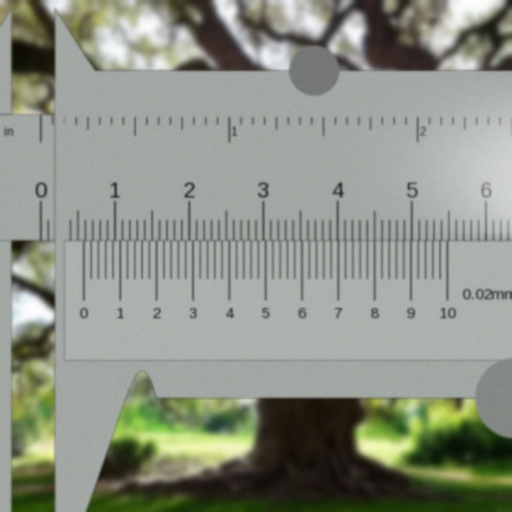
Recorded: 5.8 mm
